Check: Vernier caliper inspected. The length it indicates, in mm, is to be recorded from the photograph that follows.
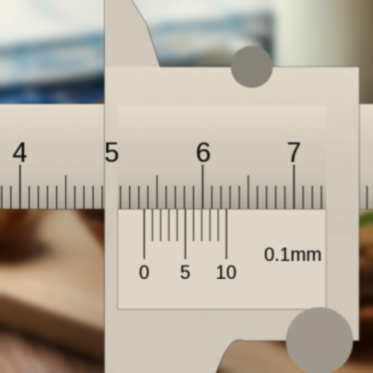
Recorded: 53.6 mm
